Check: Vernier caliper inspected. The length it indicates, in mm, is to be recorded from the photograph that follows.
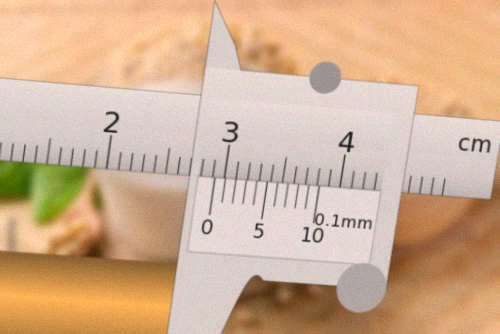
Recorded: 29.2 mm
